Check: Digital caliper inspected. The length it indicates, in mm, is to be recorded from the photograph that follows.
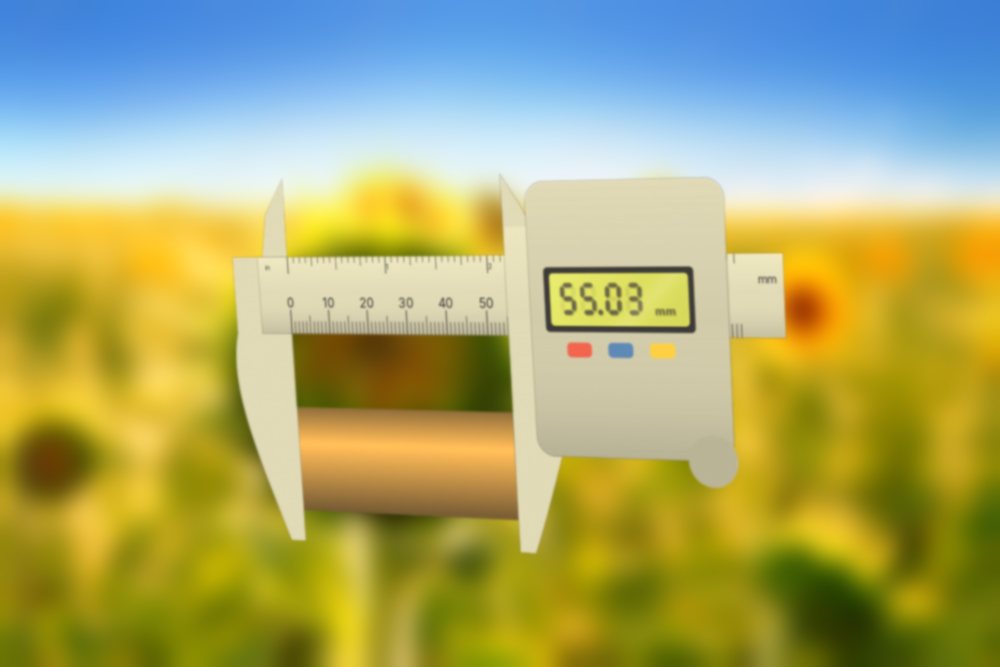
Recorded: 55.03 mm
